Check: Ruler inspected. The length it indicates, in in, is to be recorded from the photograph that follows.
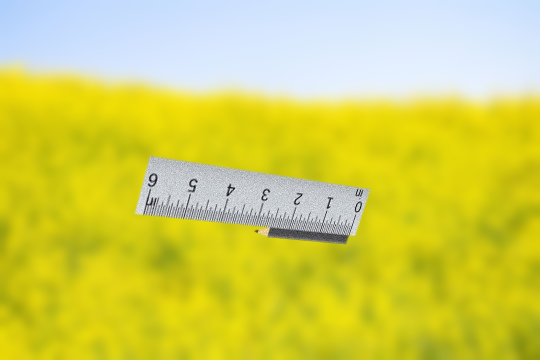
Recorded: 3 in
